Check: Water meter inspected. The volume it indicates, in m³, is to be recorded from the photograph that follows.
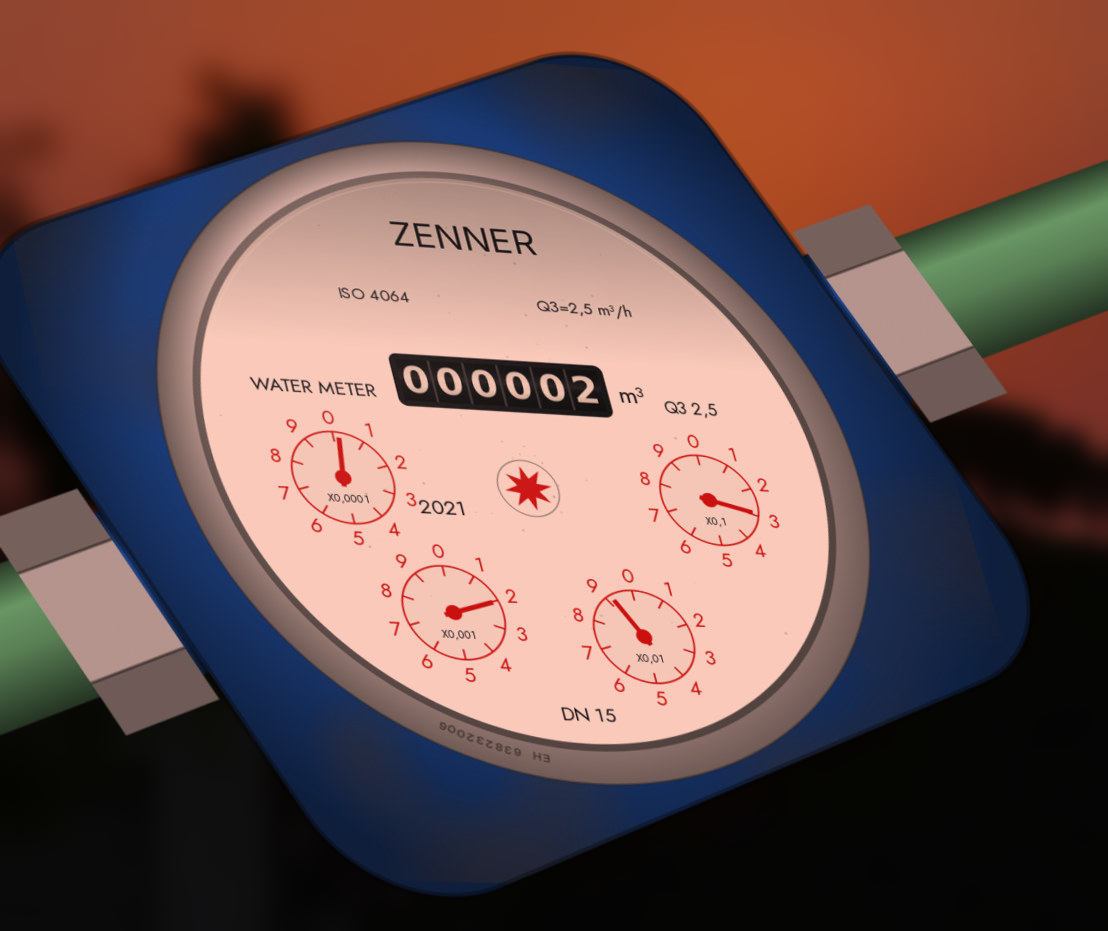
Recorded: 2.2920 m³
